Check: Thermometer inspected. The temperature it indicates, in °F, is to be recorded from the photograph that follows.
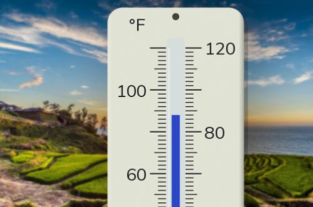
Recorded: 88 °F
